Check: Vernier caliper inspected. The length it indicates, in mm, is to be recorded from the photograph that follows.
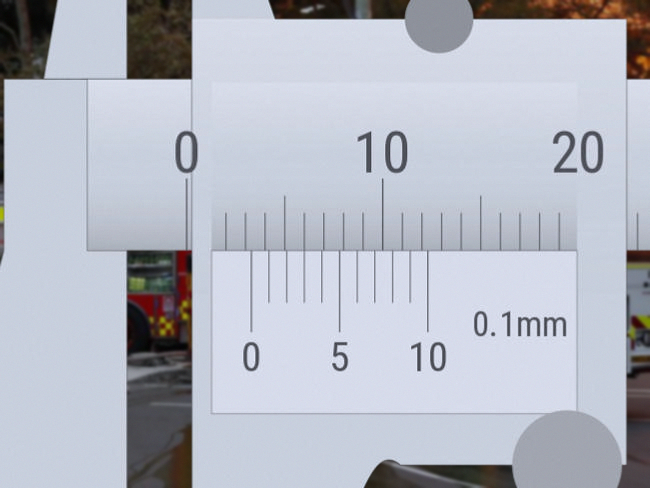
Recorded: 3.3 mm
